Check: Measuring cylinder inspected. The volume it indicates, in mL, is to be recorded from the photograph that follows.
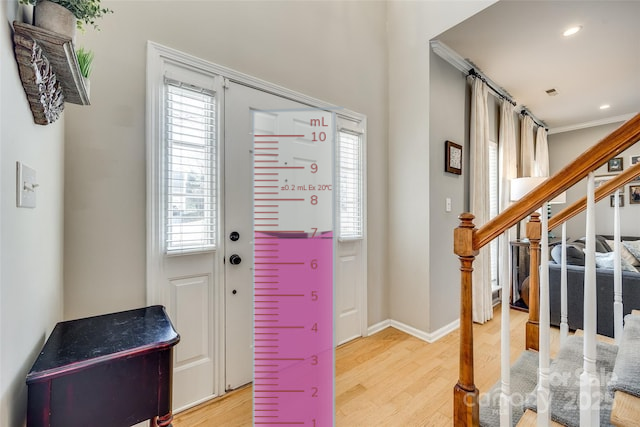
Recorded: 6.8 mL
